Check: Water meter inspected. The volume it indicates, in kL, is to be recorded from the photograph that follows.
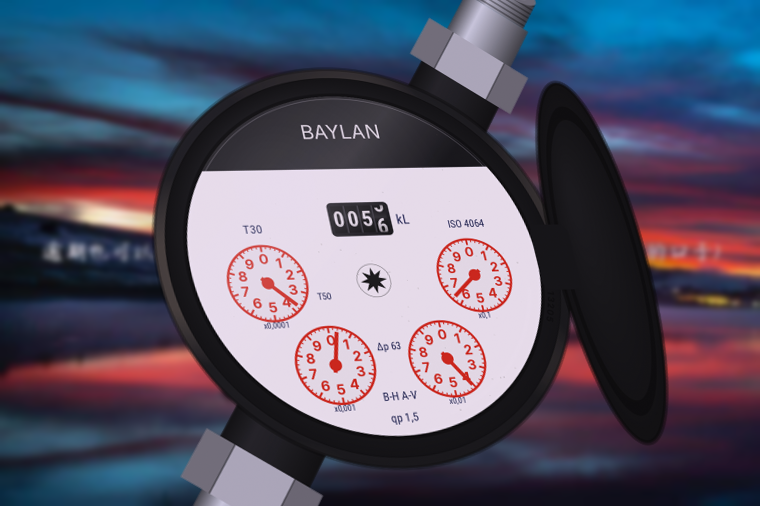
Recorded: 55.6403 kL
